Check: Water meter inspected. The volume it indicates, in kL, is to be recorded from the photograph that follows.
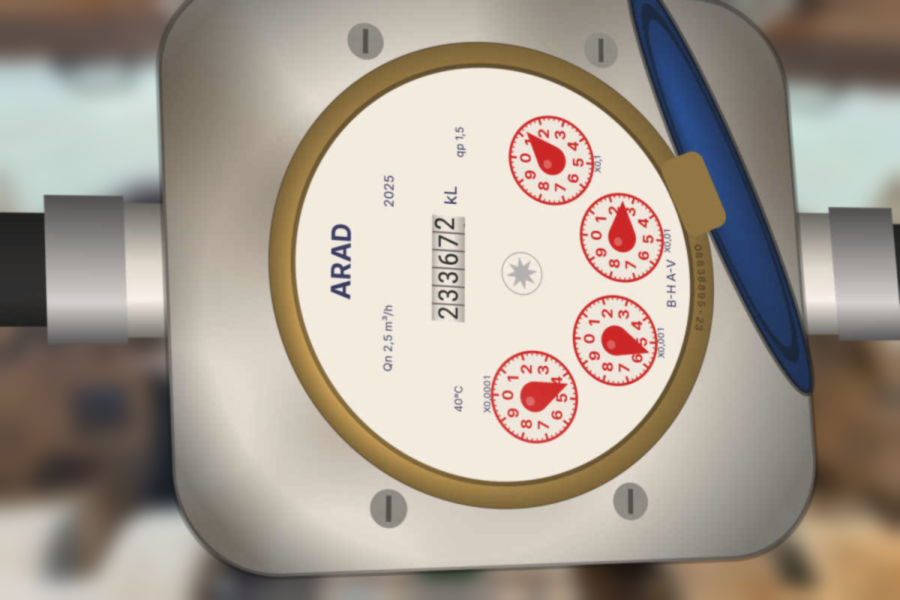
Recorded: 233672.1254 kL
